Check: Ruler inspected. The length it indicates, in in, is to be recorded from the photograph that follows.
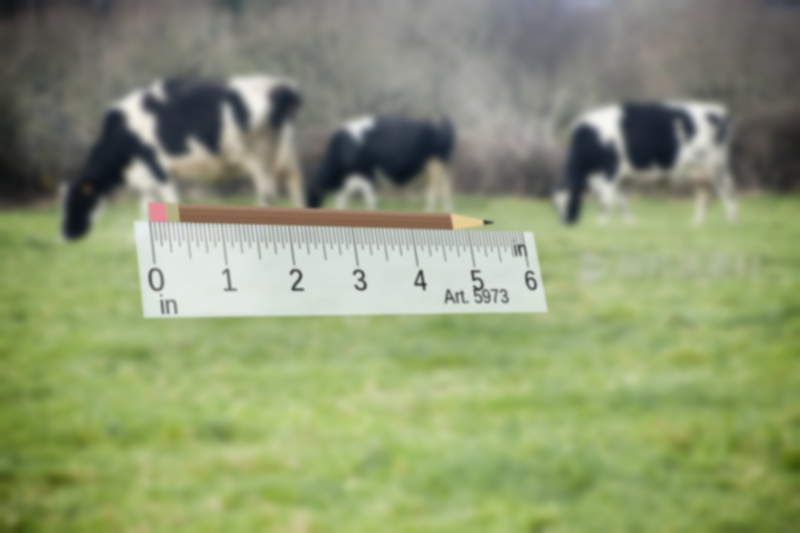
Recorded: 5.5 in
